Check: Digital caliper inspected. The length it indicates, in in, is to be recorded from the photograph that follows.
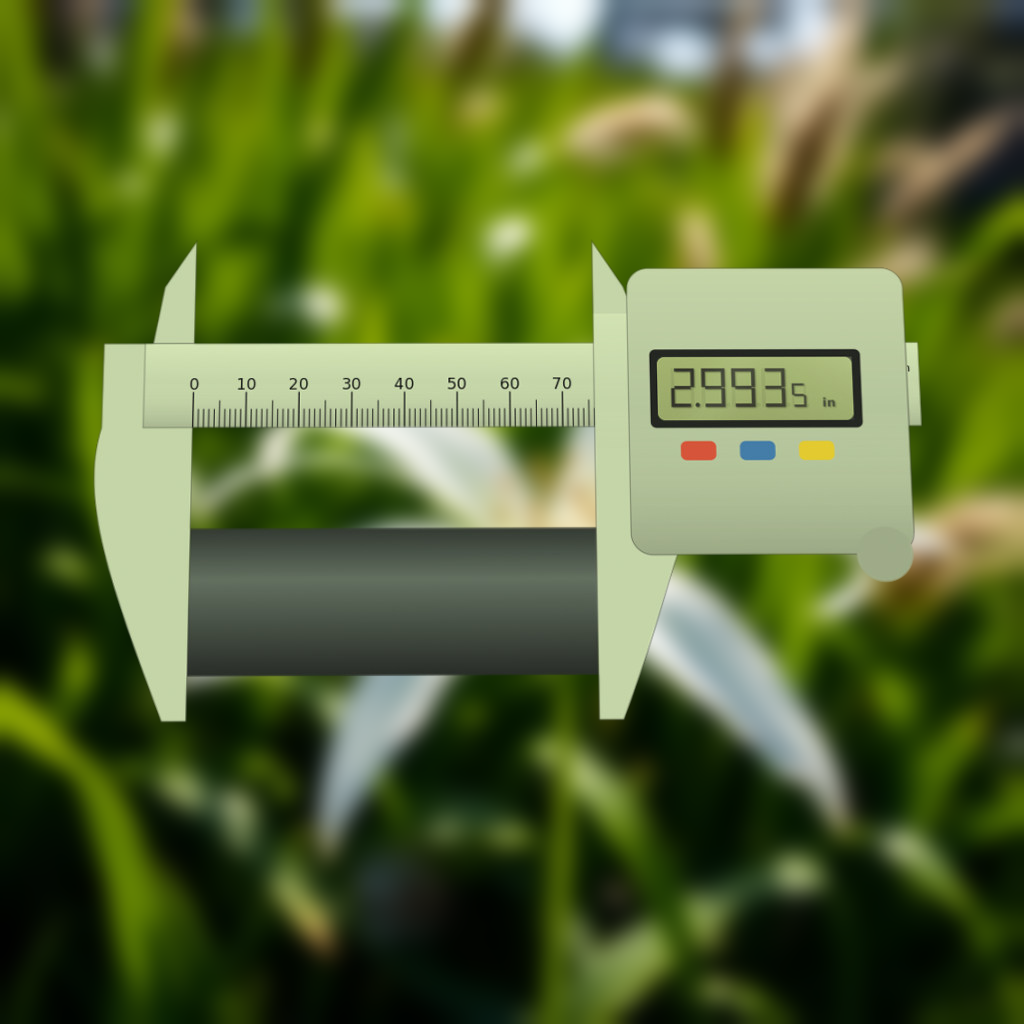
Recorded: 2.9935 in
